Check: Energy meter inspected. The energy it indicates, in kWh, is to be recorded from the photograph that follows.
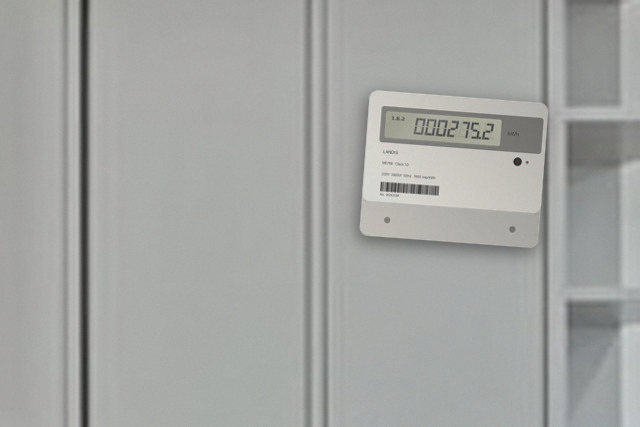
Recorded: 275.2 kWh
